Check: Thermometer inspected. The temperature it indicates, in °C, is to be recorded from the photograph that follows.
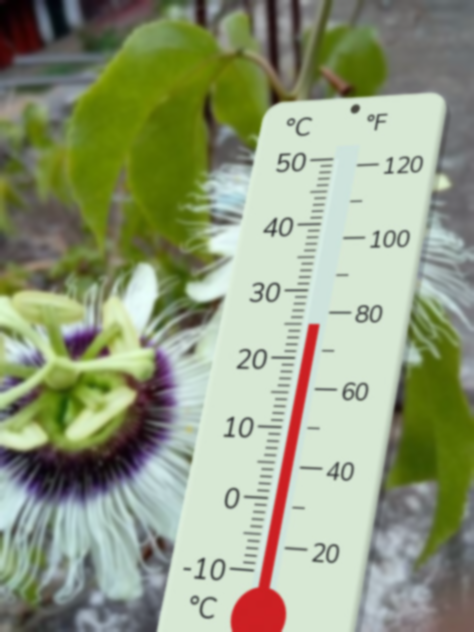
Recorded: 25 °C
